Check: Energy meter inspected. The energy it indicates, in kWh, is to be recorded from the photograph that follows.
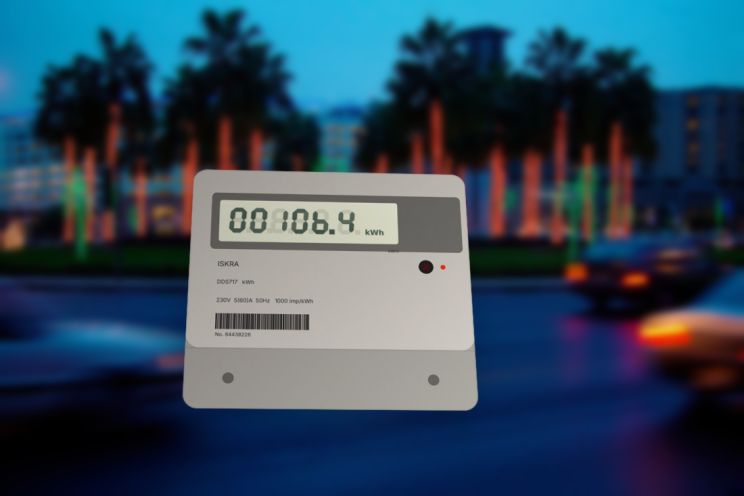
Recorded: 106.4 kWh
